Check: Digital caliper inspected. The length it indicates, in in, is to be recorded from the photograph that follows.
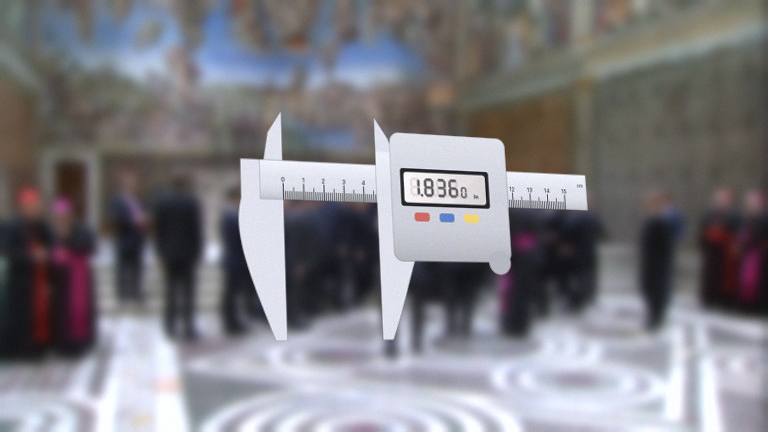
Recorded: 1.8360 in
